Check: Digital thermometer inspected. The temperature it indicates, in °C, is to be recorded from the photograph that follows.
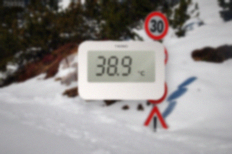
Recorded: 38.9 °C
